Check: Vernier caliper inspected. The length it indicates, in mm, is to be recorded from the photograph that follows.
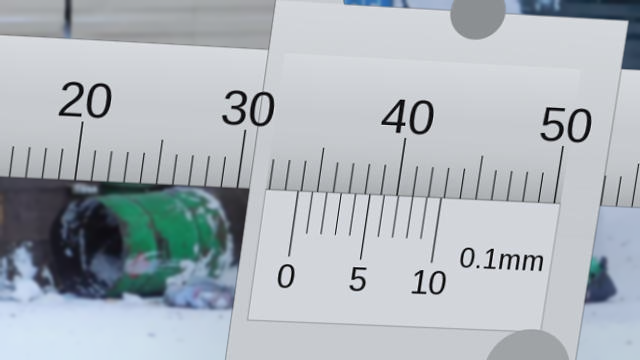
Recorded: 33.8 mm
